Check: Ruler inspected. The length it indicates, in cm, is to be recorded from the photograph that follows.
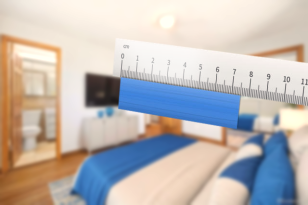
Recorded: 7.5 cm
